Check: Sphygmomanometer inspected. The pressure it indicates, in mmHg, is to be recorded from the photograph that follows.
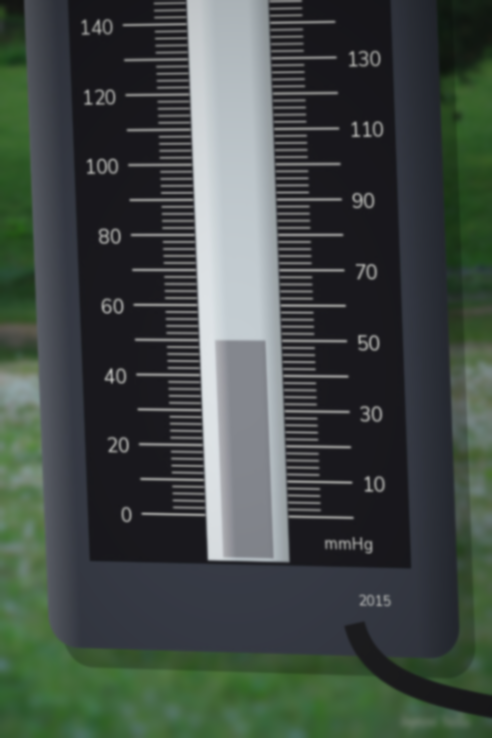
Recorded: 50 mmHg
